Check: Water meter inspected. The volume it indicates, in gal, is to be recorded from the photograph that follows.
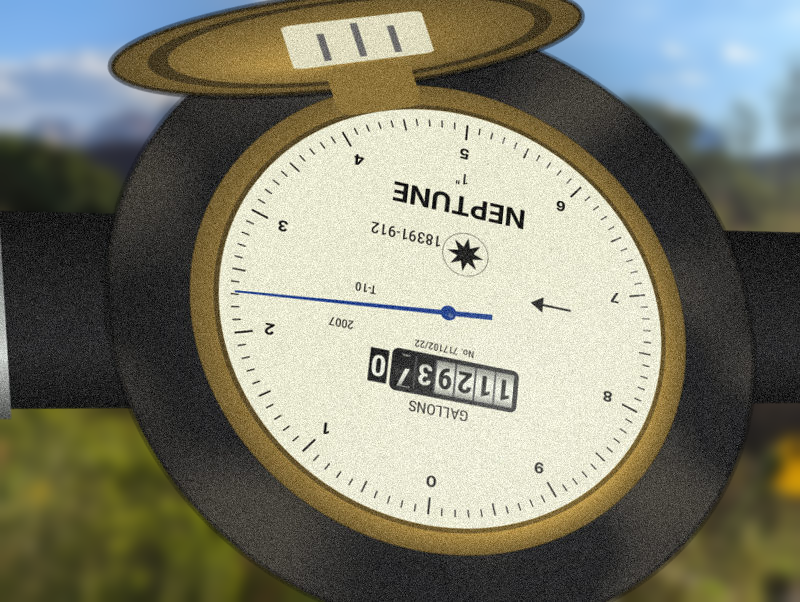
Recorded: 1129372.3 gal
